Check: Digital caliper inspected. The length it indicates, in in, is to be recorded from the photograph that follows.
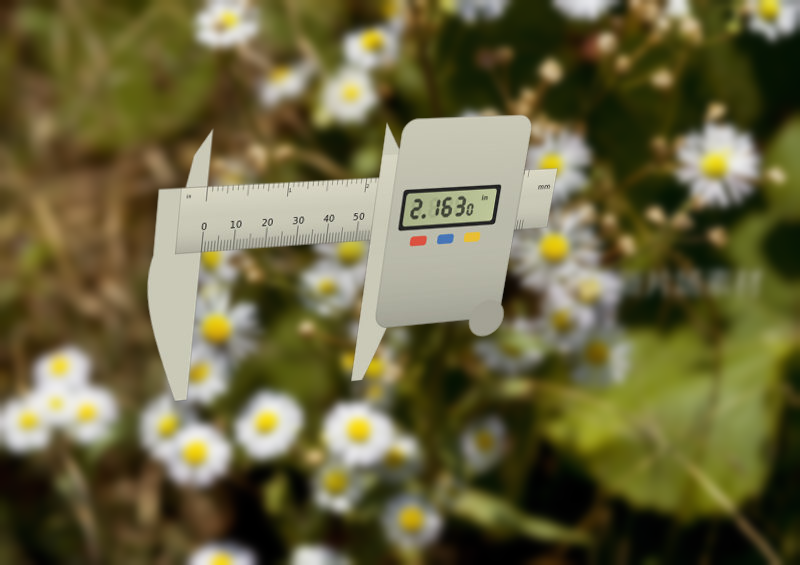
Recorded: 2.1630 in
